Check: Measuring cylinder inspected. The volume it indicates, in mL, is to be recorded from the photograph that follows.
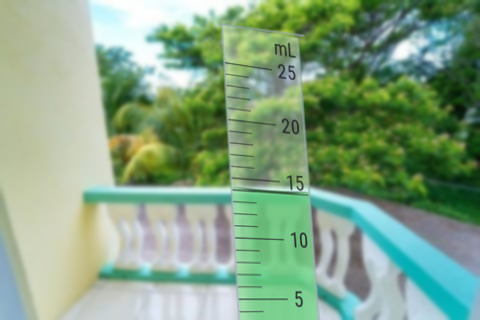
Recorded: 14 mL
